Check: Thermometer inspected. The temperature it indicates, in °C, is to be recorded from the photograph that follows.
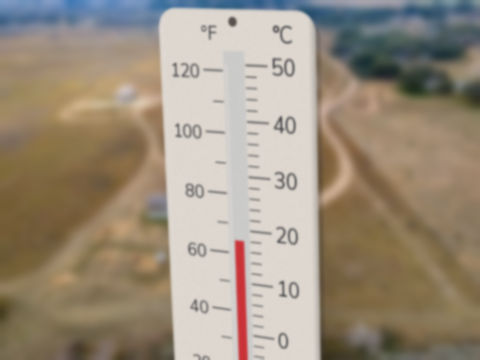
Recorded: 18 °C
